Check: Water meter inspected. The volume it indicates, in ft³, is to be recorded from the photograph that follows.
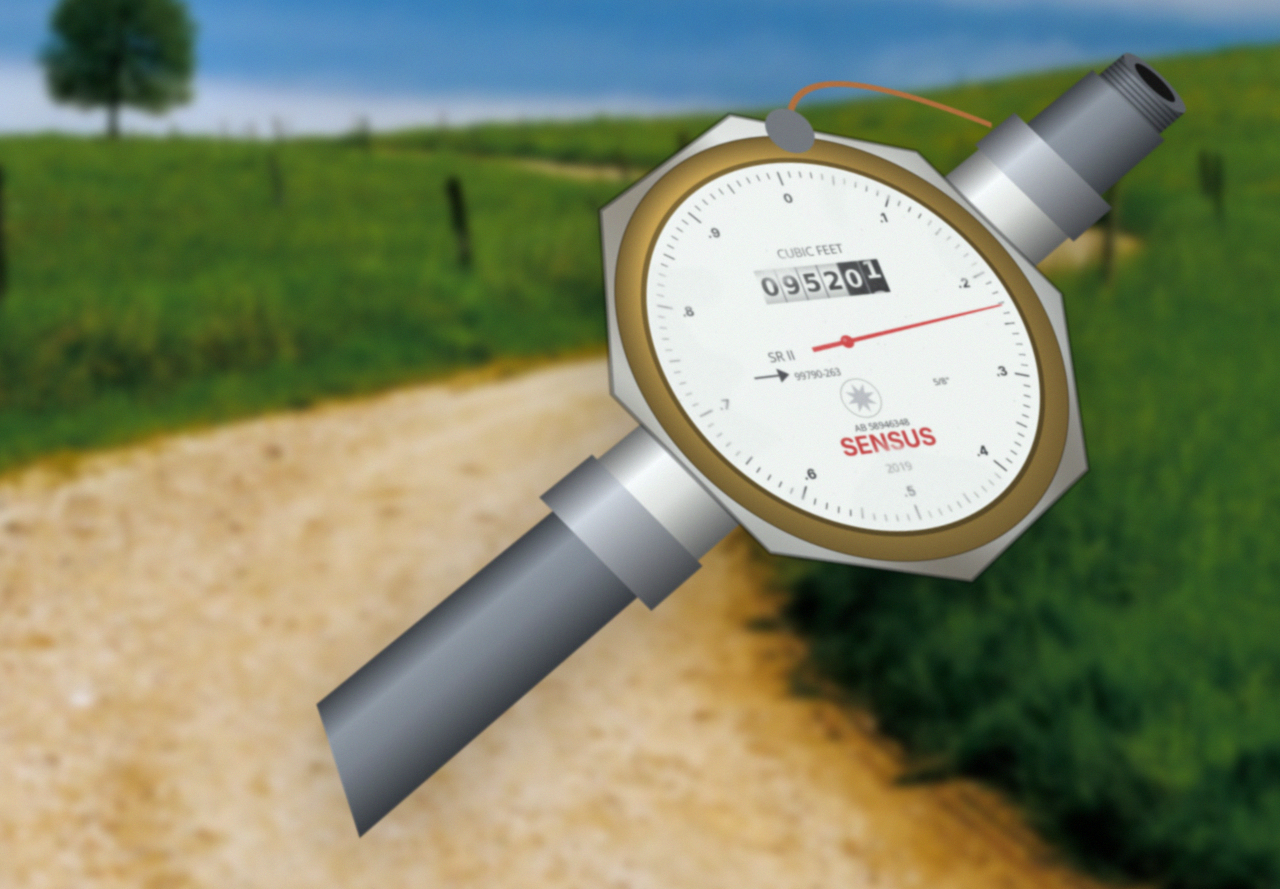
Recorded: 95201.23 ft³
